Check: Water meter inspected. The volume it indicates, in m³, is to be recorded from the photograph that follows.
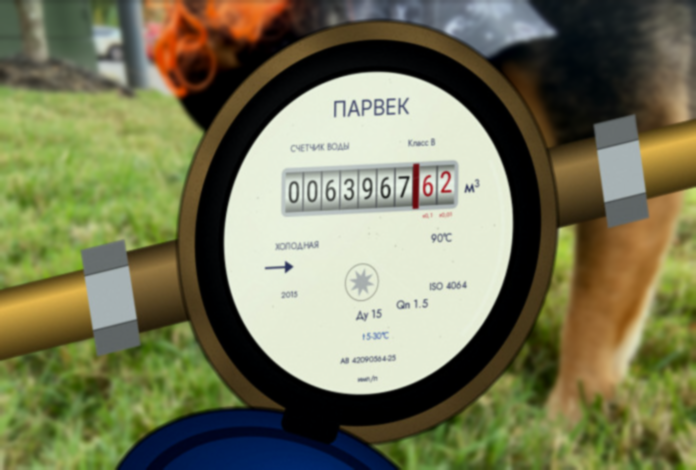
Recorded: 63967.62 m³
